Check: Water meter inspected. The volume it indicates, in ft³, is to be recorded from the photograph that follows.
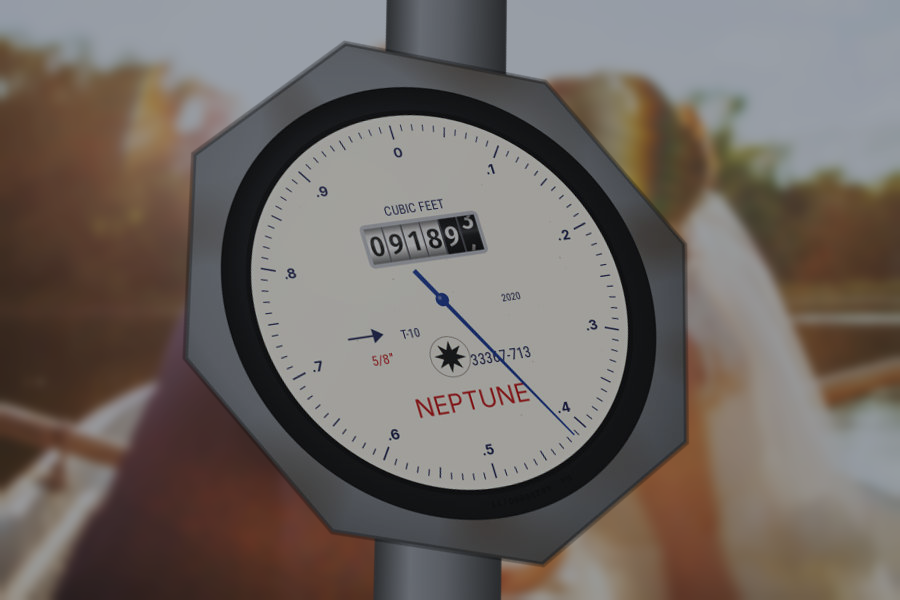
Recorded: 91893.41 ft³
